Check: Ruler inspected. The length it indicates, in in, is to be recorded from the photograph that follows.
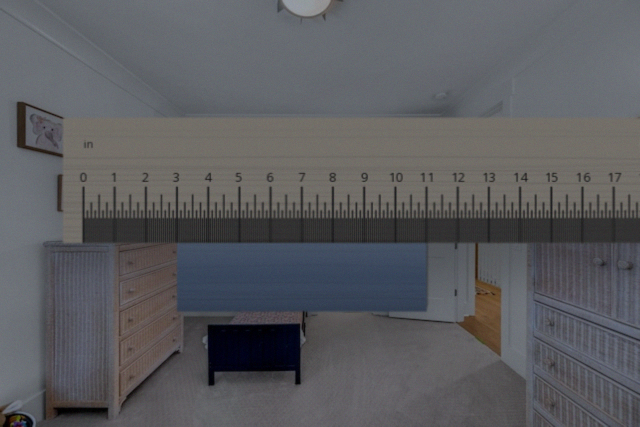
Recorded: 8 in
